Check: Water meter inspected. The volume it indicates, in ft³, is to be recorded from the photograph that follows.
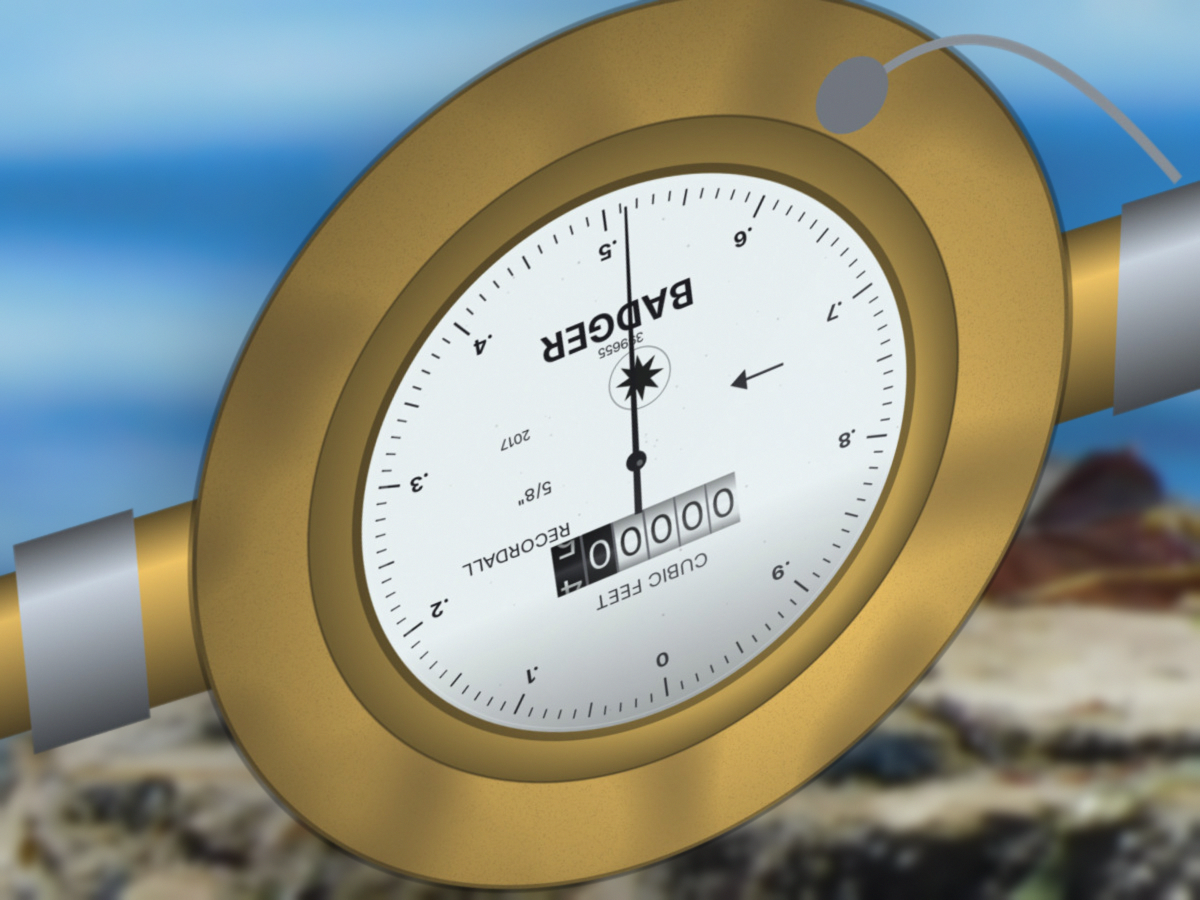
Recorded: 4.51 ft³
